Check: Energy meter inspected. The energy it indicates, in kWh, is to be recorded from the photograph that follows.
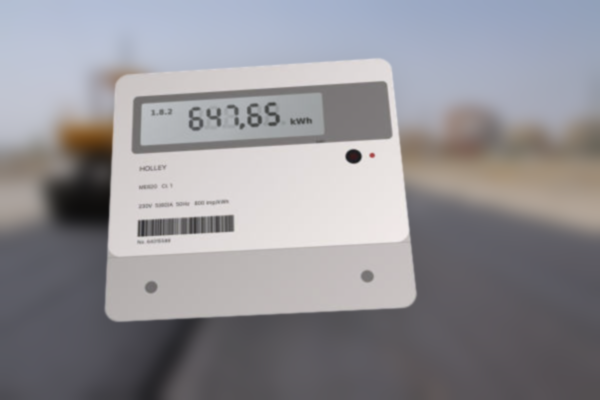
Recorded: 647.65 kWh
